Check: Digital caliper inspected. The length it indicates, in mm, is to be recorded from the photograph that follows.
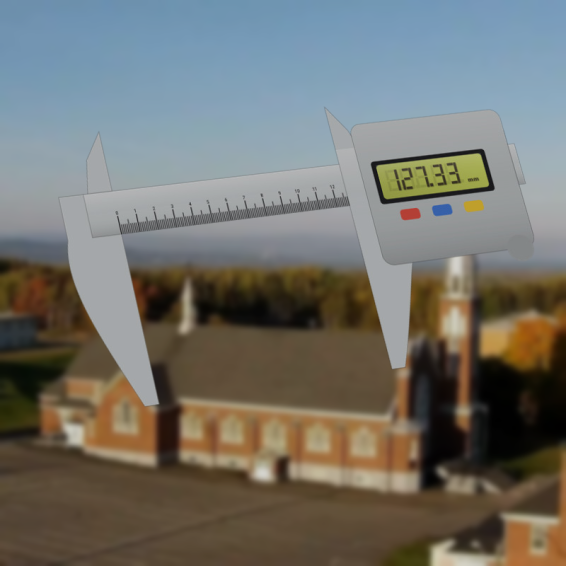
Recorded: 127.33 mm
